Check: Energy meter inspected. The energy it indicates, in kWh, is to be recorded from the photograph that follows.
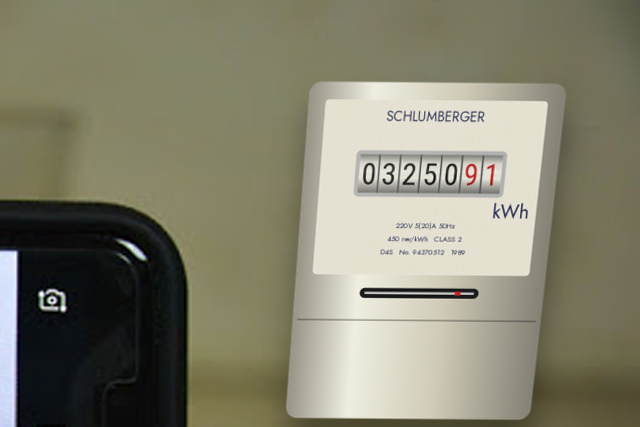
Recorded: 3250.91 kWh
